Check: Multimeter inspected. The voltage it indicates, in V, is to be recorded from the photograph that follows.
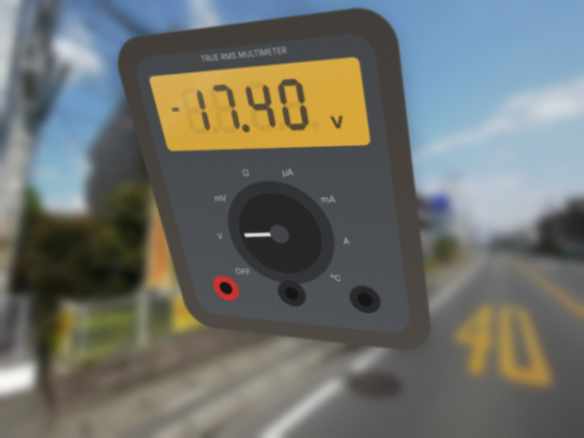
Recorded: -17.40 V
